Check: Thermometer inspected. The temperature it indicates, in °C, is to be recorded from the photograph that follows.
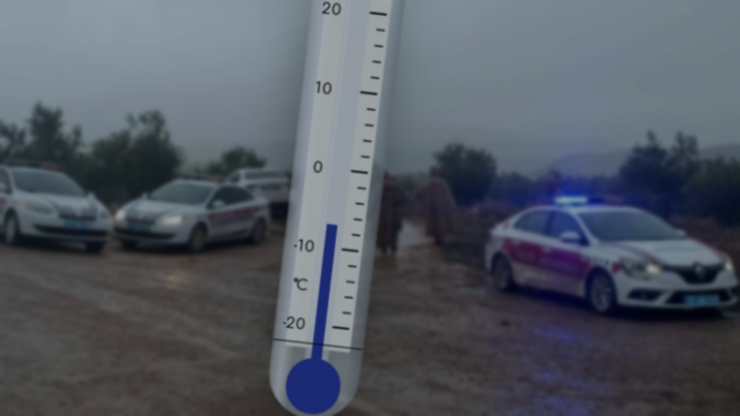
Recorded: -7 °C
